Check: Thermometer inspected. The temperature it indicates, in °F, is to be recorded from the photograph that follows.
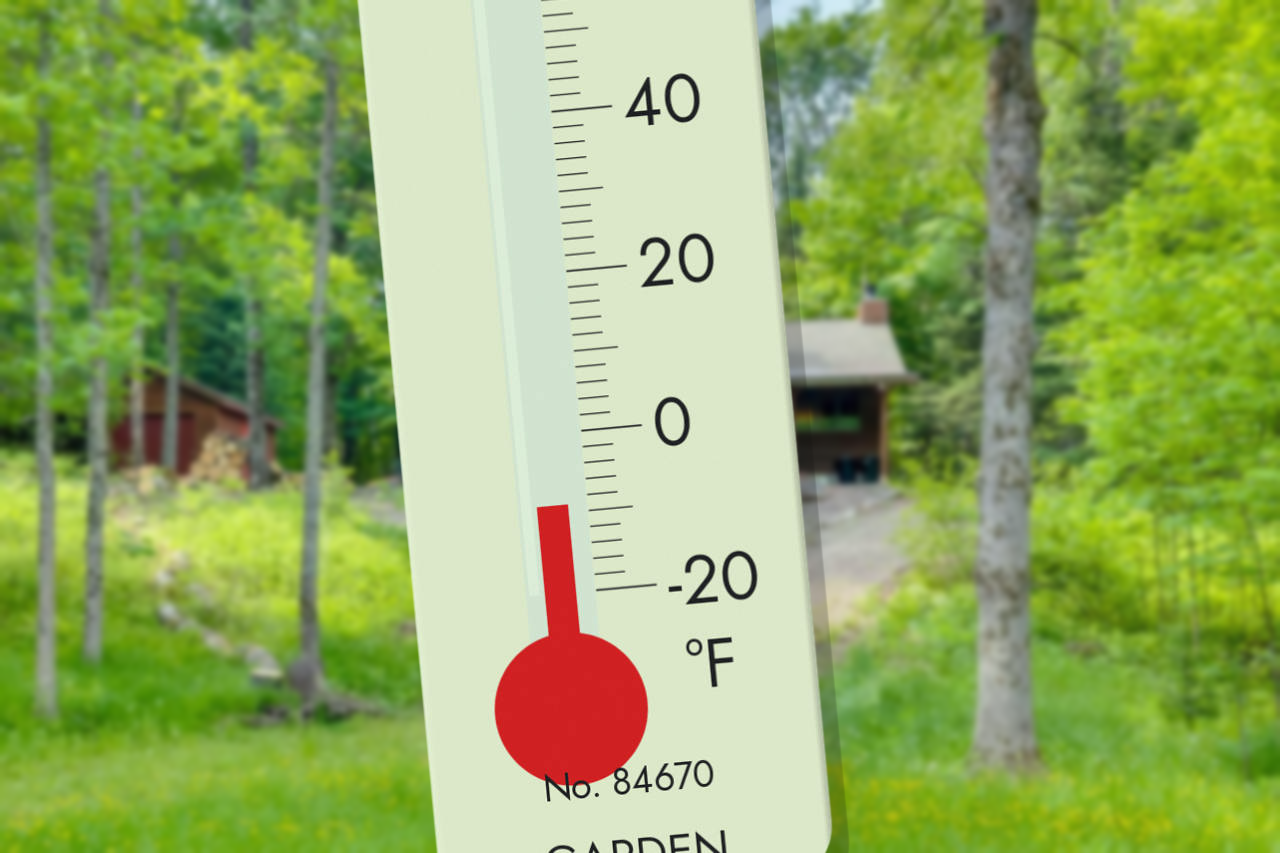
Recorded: -9 °F
